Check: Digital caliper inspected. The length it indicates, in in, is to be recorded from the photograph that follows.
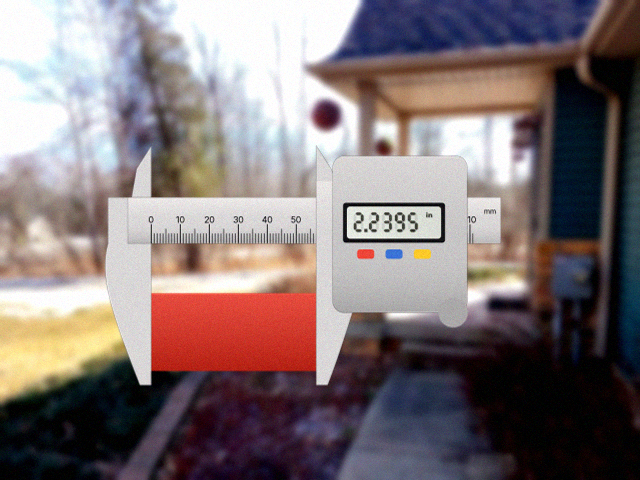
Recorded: 2.2395 in
